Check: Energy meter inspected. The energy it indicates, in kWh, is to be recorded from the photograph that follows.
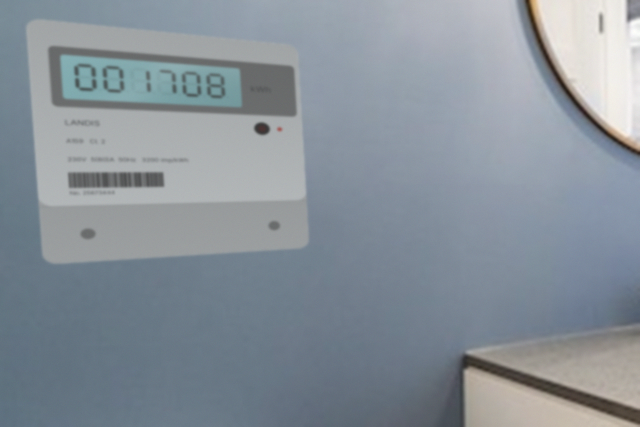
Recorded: 1708 kWh
